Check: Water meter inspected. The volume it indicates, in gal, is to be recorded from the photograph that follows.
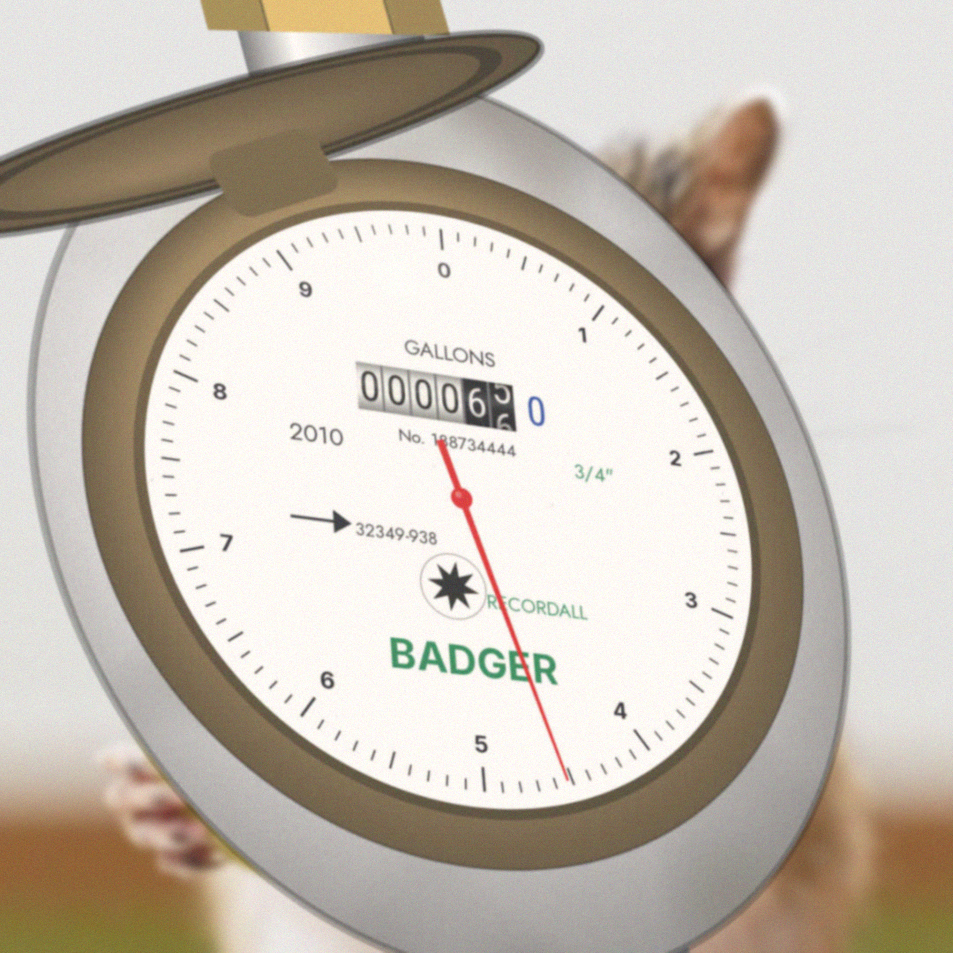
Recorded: 654.5 gal
